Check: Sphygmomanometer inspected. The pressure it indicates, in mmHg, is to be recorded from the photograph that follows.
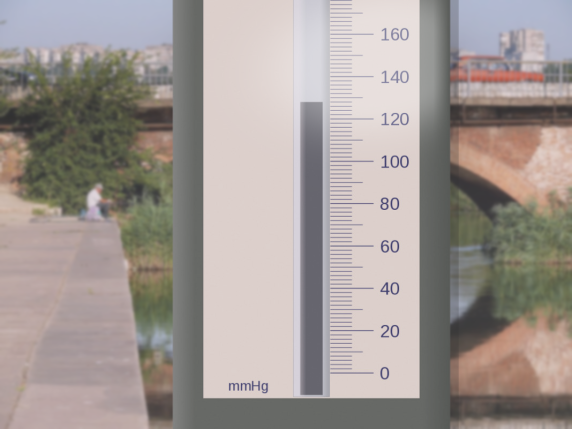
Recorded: 128 mmHg
